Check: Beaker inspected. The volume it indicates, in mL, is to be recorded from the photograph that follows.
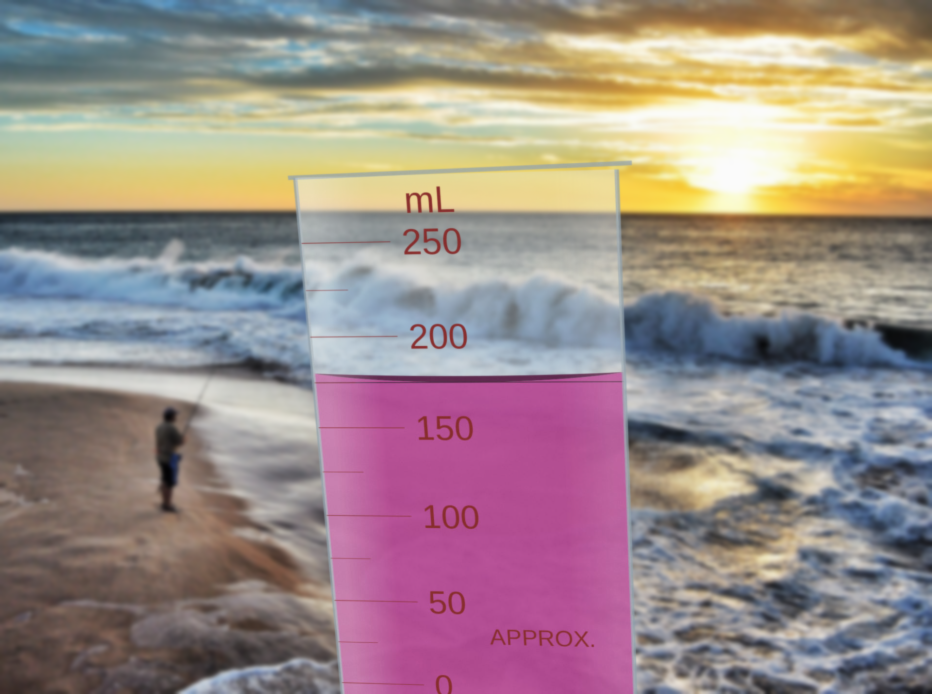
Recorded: 175 mL
